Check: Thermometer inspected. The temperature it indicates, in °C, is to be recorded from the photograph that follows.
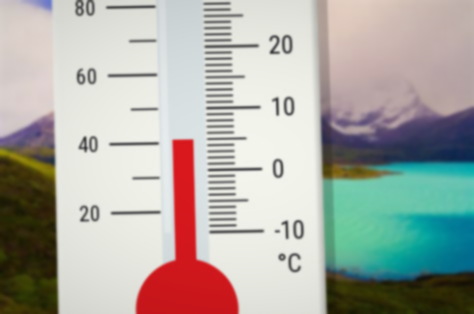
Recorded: 5 °C
